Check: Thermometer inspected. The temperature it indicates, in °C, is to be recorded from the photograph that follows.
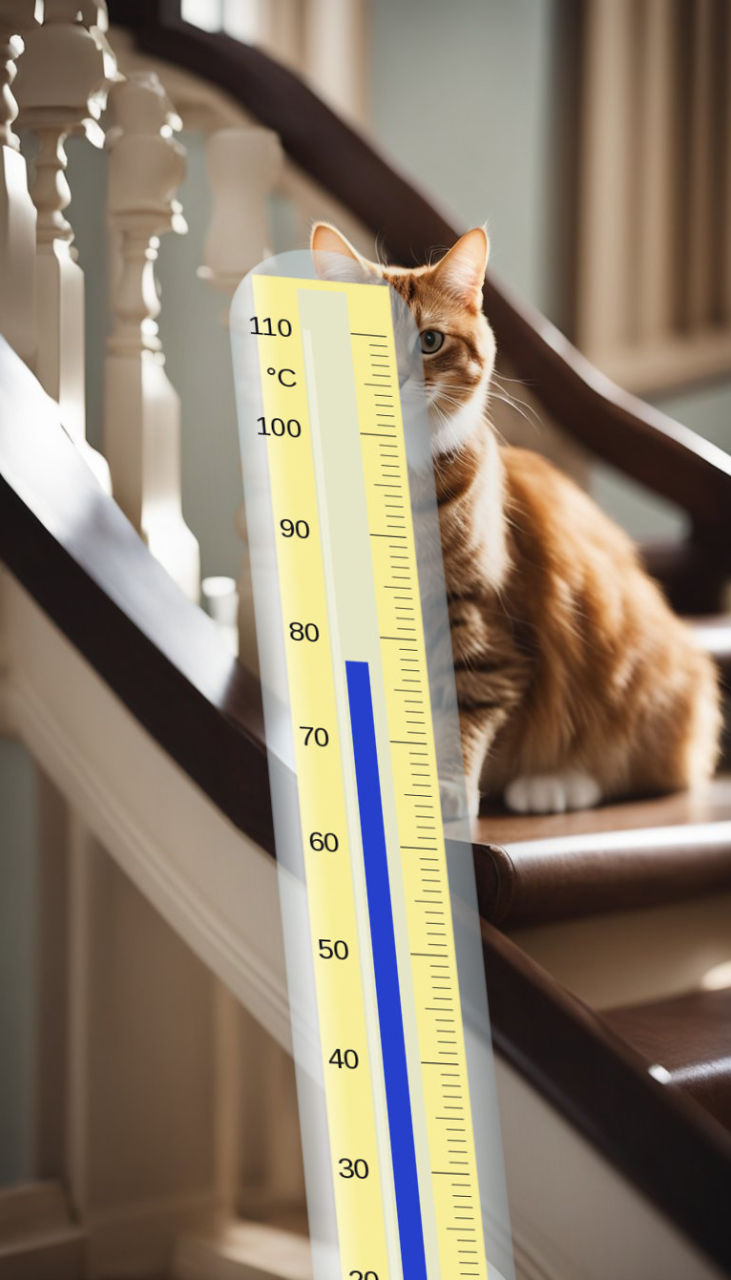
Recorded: 77.5 °C
